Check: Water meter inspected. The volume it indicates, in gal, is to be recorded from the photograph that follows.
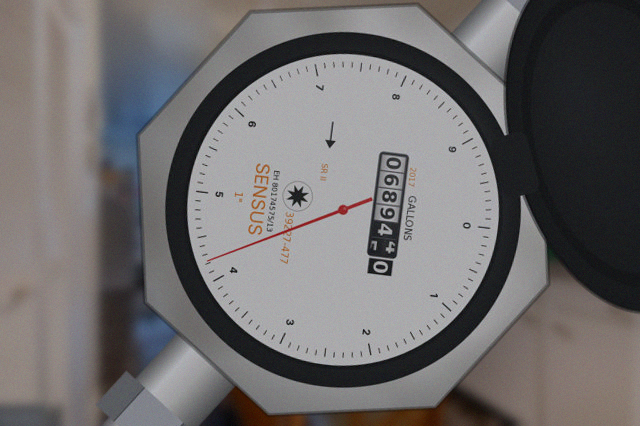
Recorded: 689444.2 gal
